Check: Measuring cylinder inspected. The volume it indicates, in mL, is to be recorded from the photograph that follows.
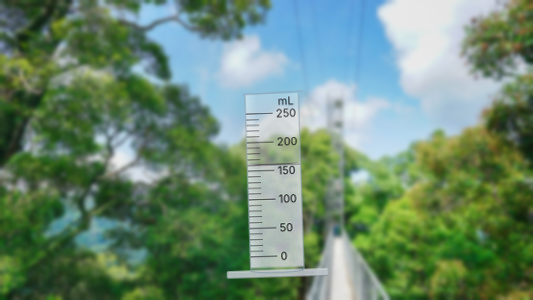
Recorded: 160 mL
